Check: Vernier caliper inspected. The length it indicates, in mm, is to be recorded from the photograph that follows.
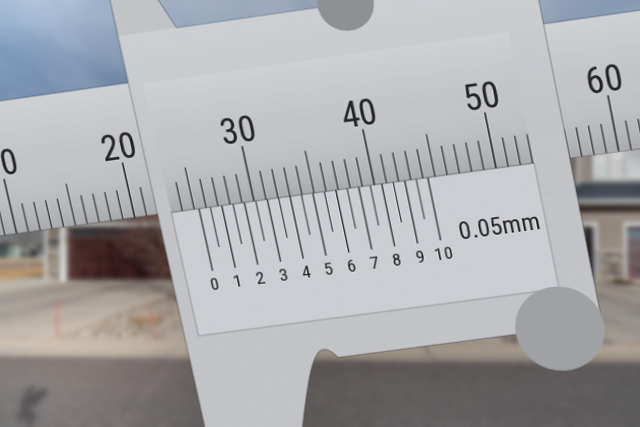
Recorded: 25.4 mm
